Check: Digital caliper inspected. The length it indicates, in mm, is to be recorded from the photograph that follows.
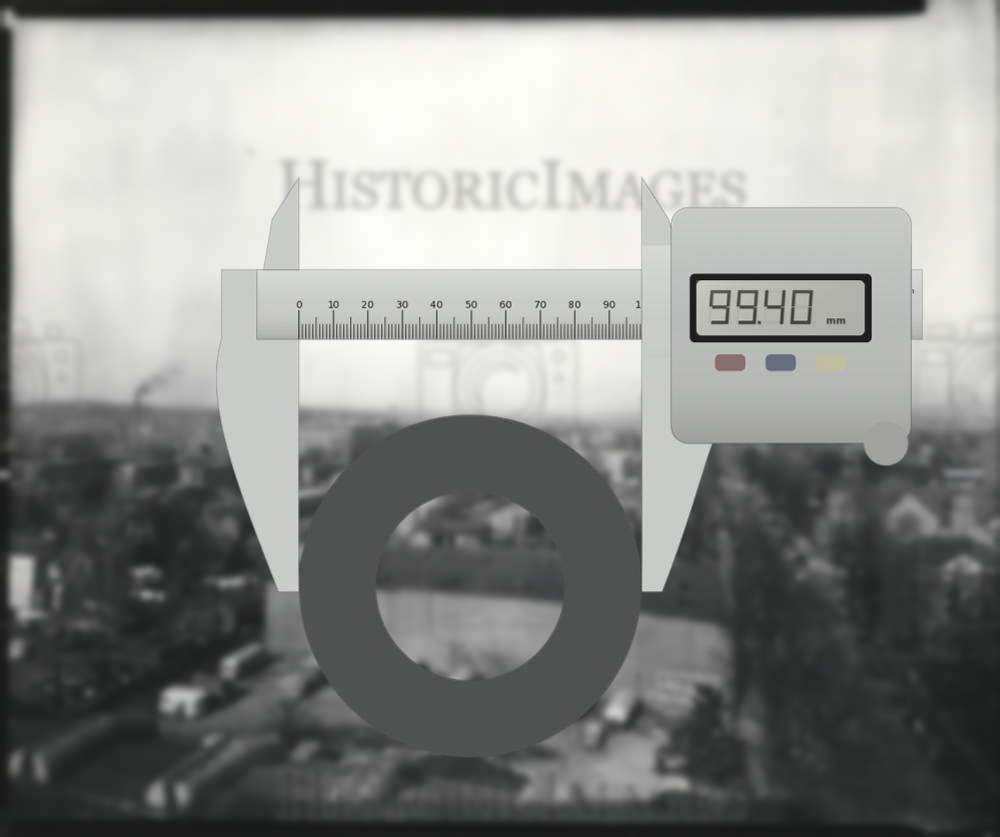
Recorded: 99.40 mm
